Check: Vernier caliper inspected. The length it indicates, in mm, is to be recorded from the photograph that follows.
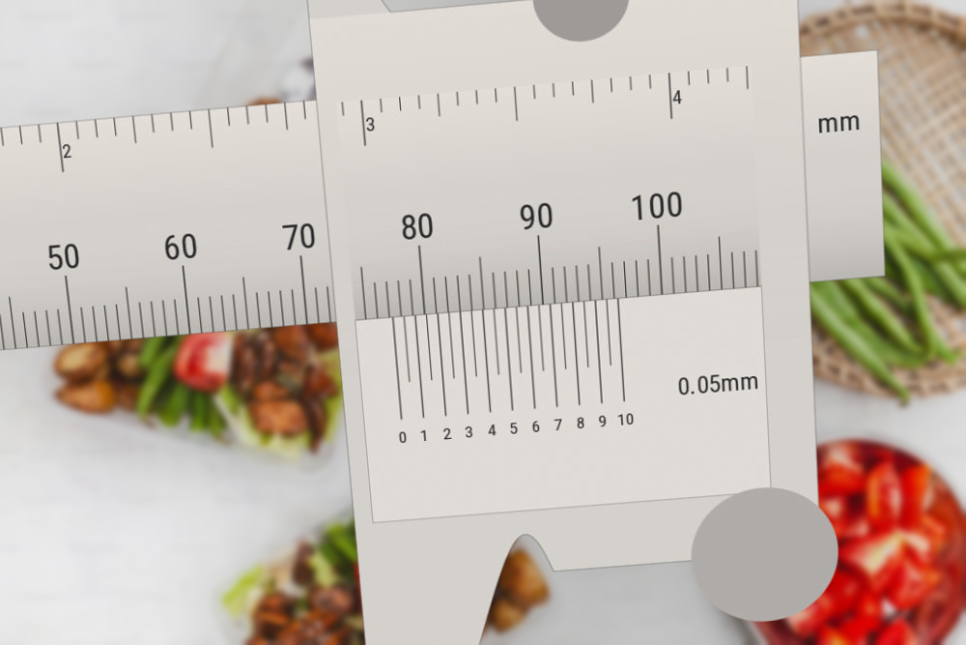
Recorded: 77.3 mm
